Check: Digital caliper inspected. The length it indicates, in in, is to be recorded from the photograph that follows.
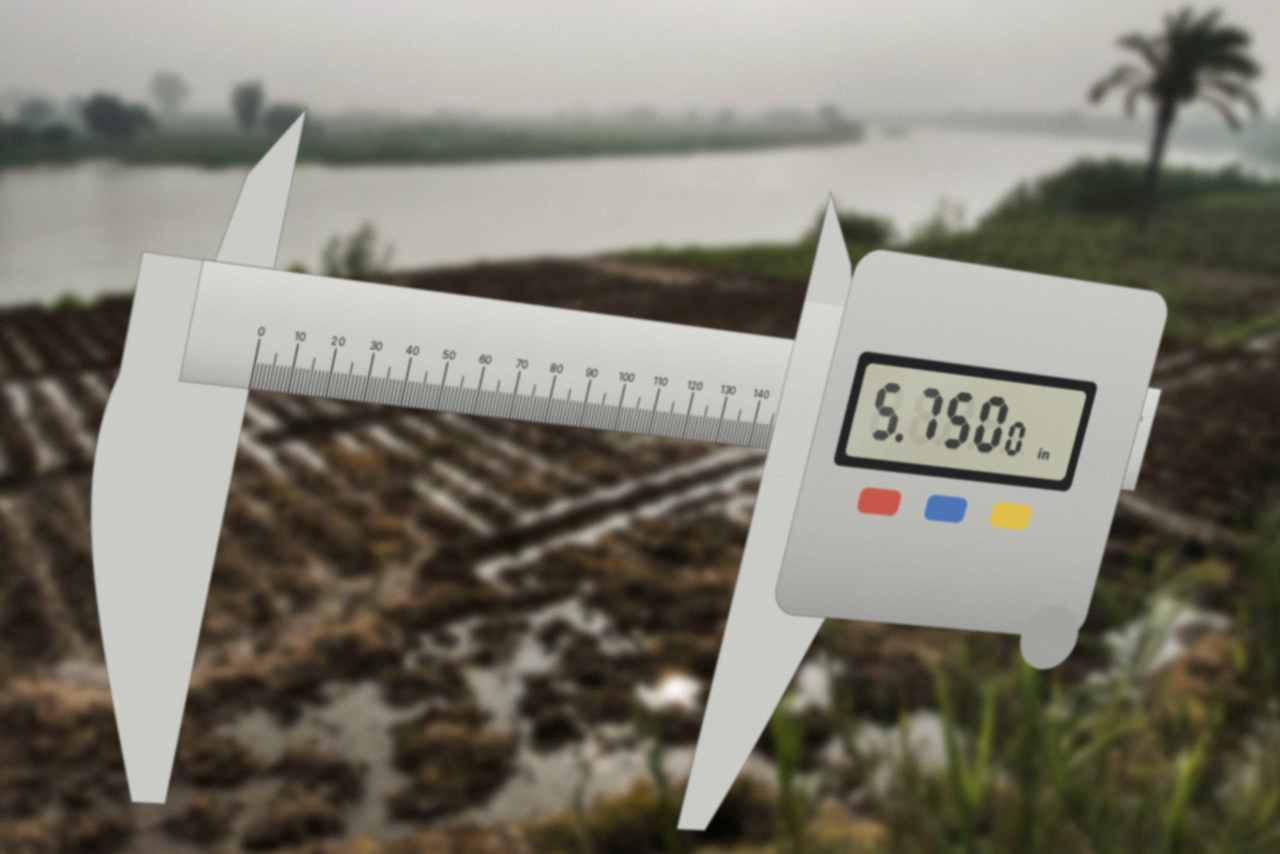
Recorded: 5.7500 in
